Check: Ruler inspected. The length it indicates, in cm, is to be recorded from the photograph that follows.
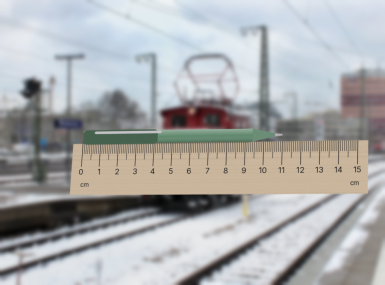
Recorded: 11 cm
